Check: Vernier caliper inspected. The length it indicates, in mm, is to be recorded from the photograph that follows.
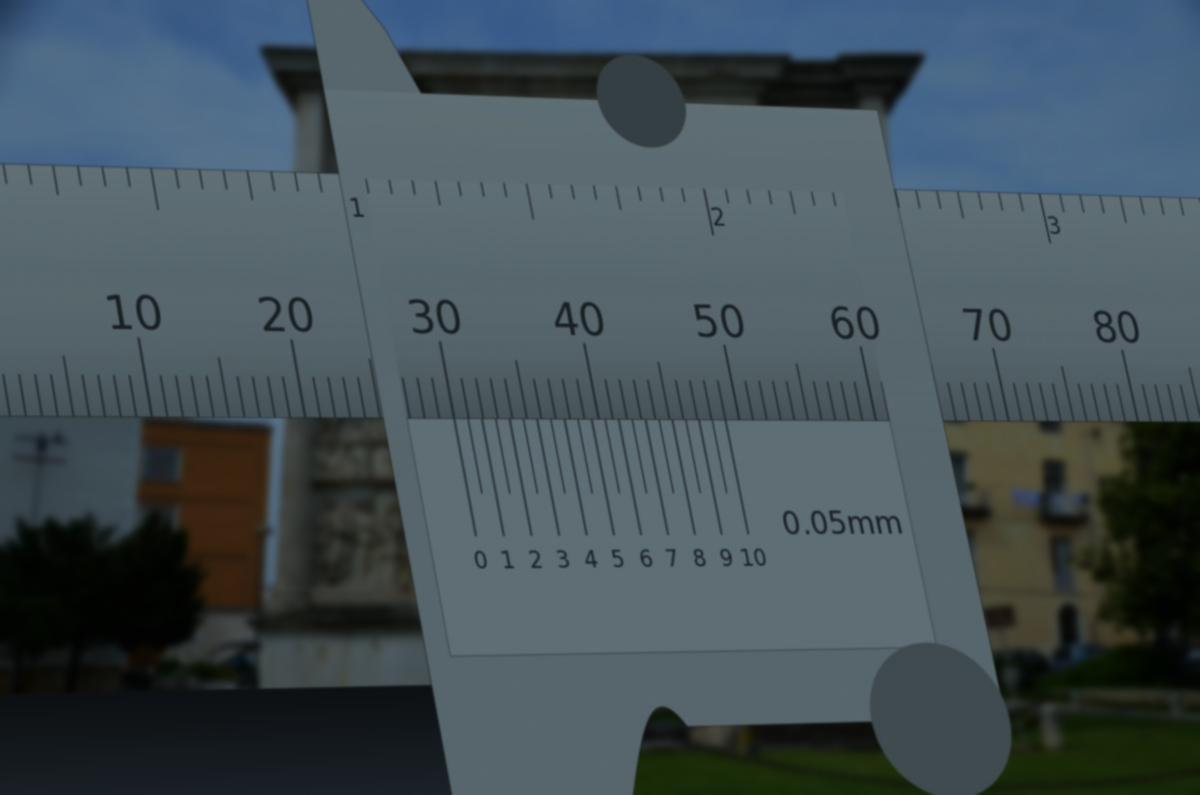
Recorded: 30.0 mm
